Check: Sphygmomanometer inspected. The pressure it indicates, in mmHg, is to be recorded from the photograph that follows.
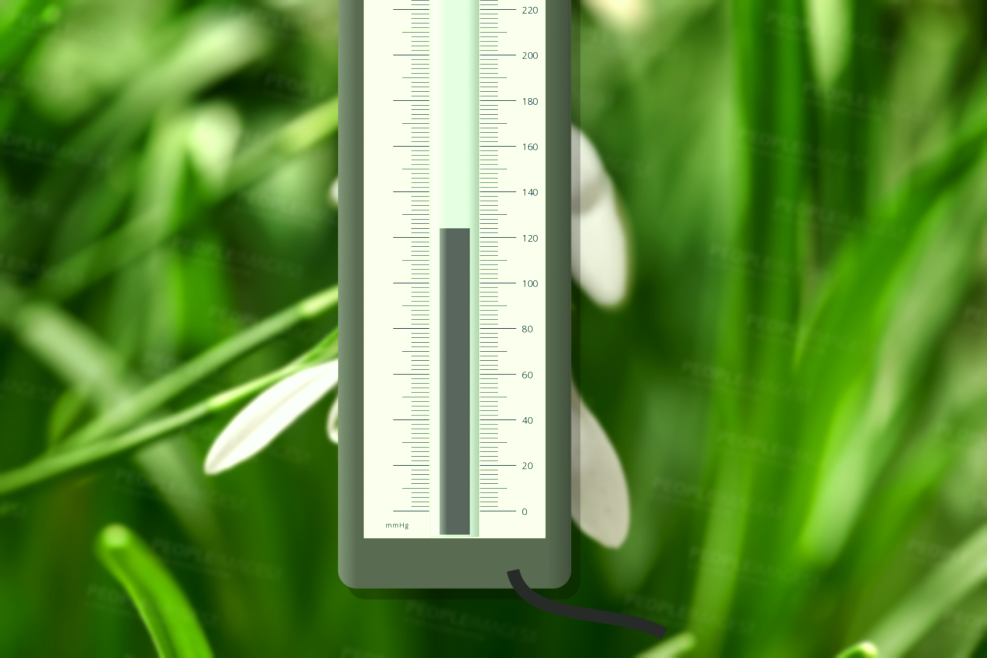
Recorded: 124 mmHg
